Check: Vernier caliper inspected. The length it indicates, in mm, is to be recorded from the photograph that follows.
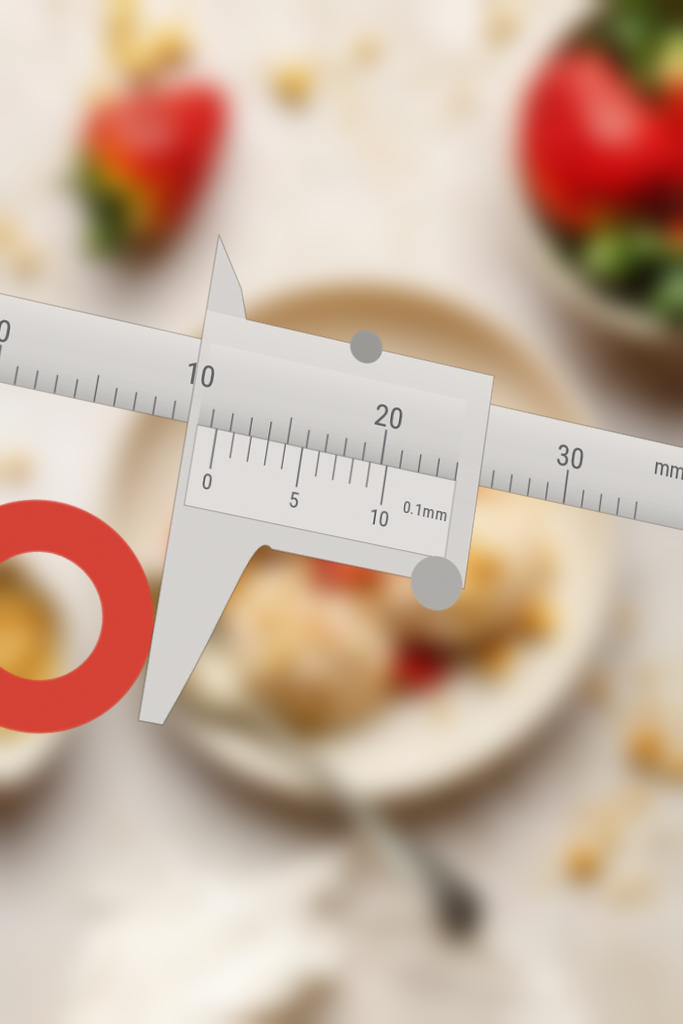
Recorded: 11.3 mm
